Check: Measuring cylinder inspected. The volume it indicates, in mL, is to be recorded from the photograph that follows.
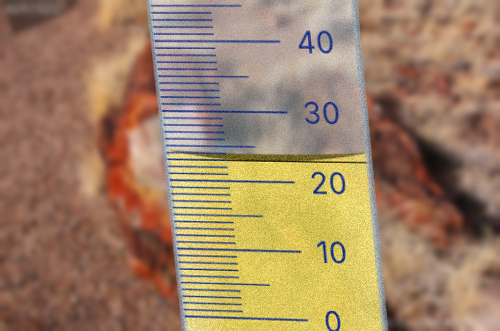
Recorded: 23 mL
